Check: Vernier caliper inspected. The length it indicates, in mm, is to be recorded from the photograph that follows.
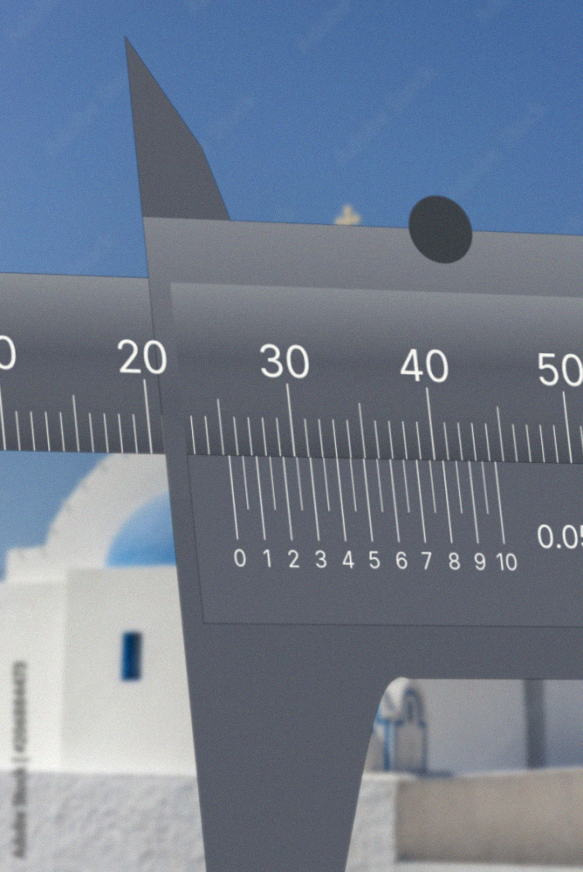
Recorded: 25.4 mm
